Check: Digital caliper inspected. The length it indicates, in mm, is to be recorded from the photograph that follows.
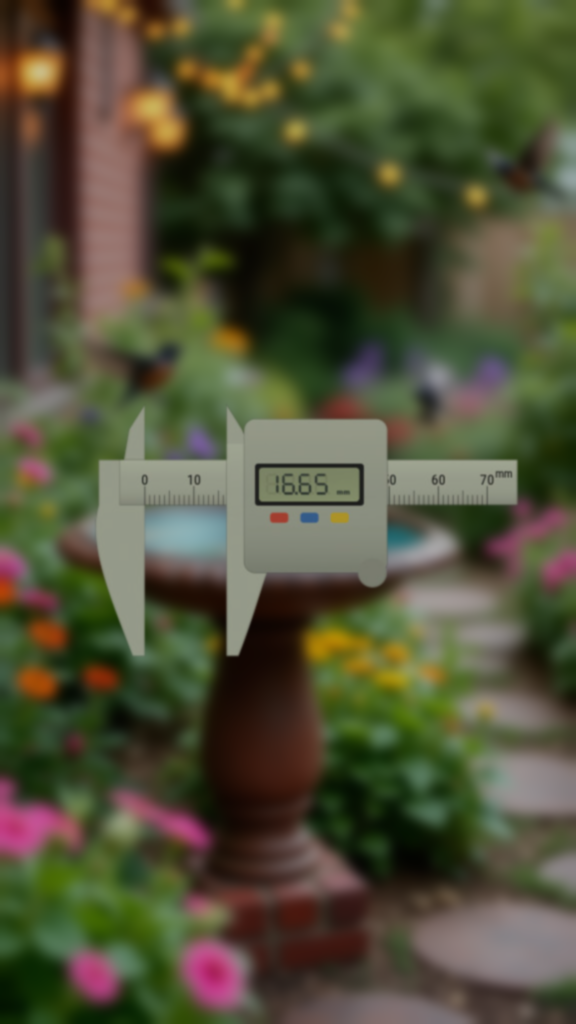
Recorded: 16.65 mm
